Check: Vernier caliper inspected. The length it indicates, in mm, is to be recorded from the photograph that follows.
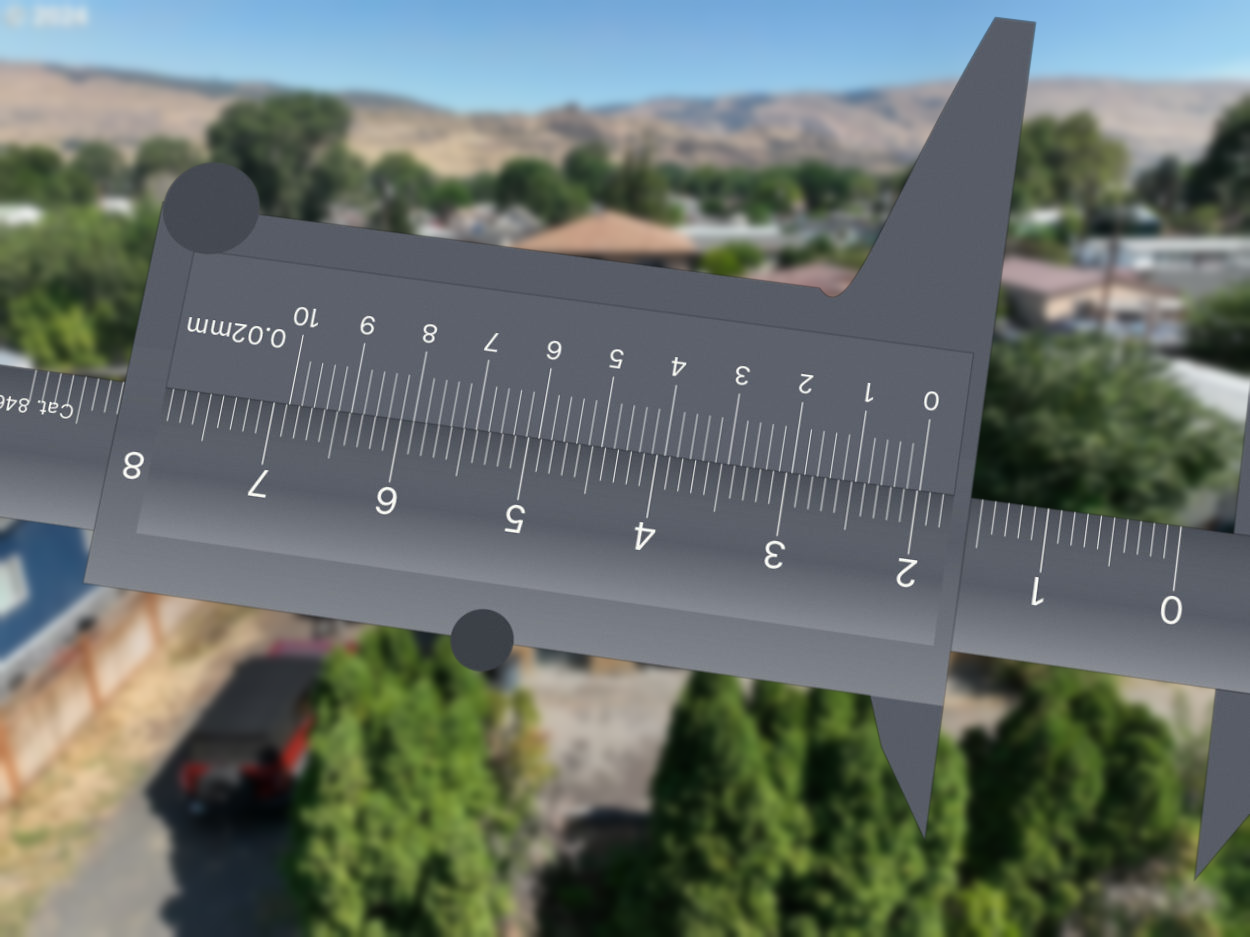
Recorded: 19.8 mm
